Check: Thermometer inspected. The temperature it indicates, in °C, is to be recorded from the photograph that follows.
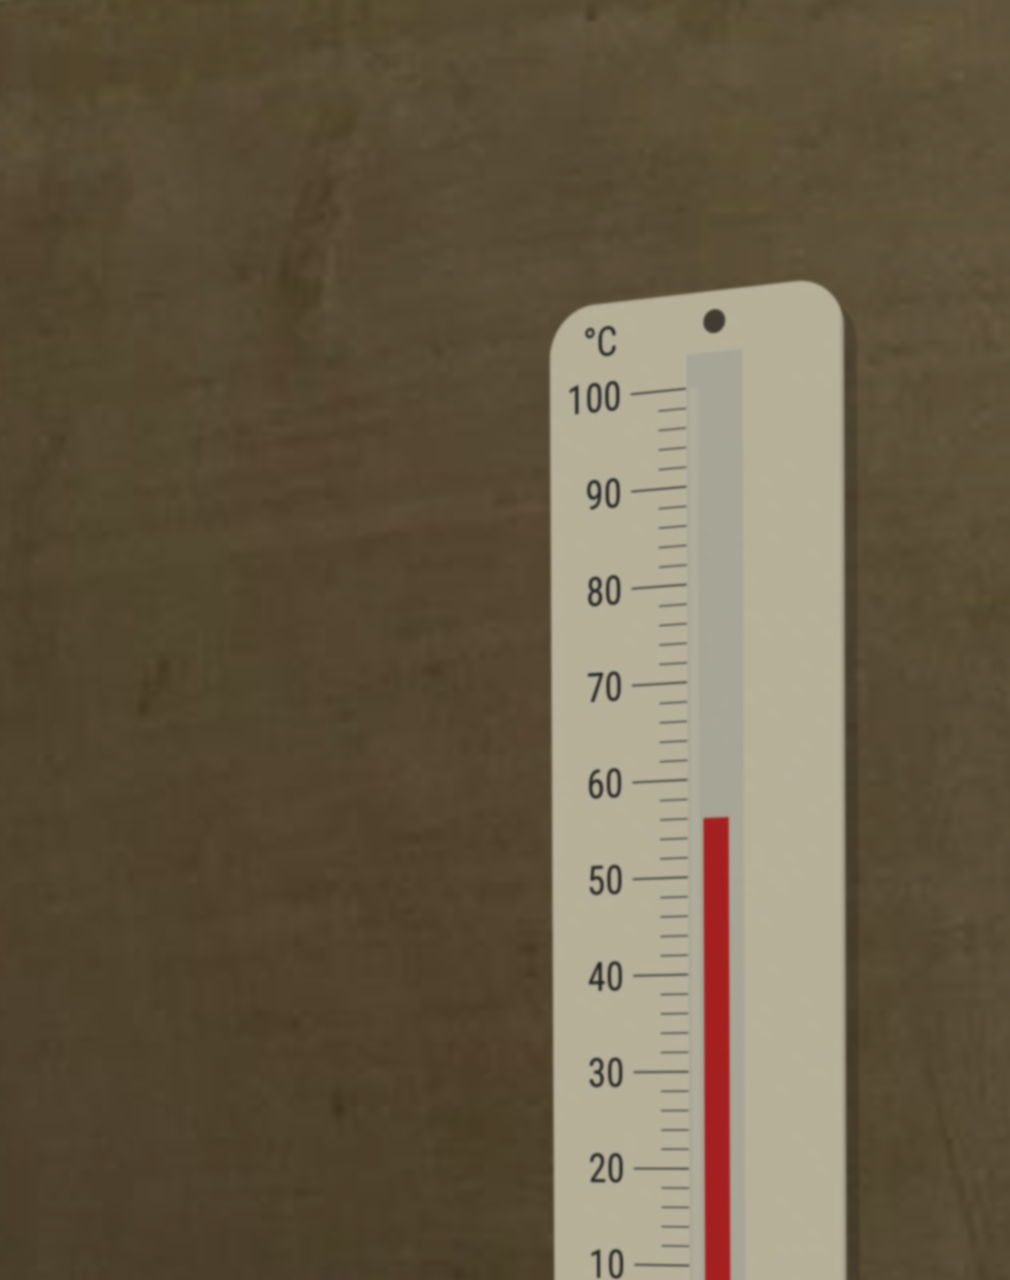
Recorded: 56 °C
